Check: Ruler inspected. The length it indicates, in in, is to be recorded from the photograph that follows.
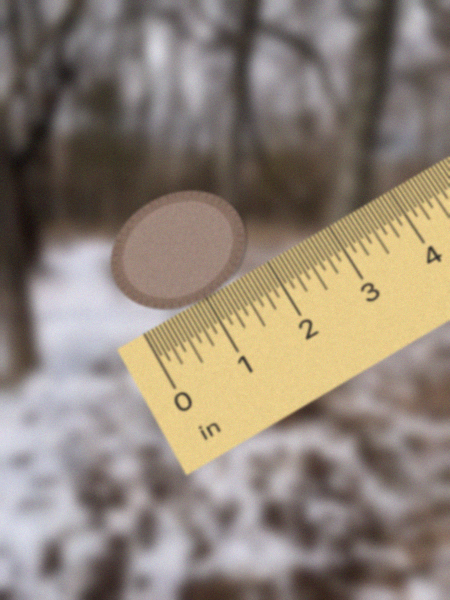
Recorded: 2 in
